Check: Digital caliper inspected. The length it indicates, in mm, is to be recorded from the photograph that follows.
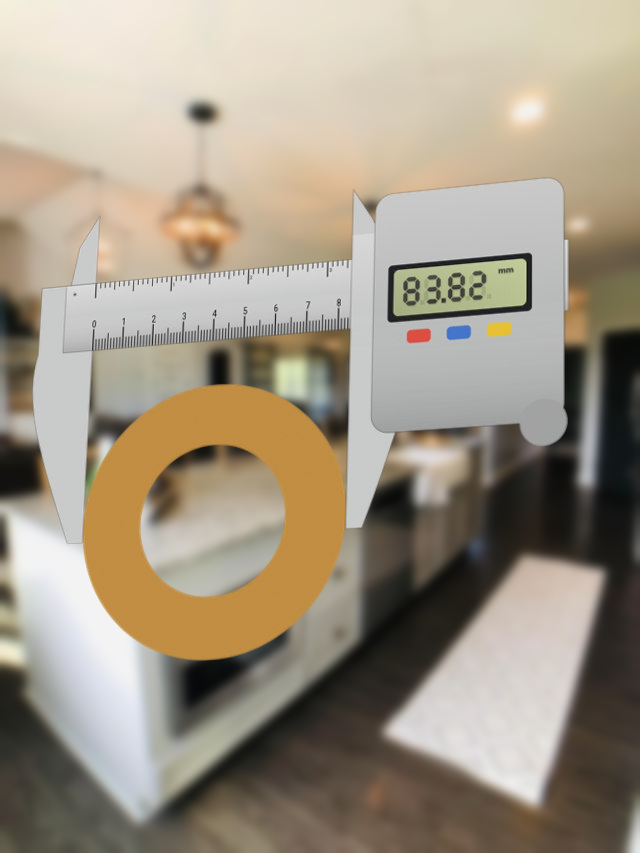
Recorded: 83.82 mm
